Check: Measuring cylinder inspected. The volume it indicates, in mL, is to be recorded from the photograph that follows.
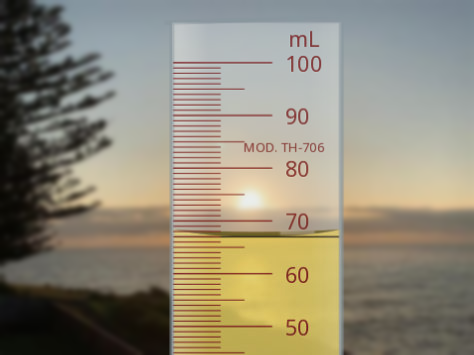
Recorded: 67 mL
